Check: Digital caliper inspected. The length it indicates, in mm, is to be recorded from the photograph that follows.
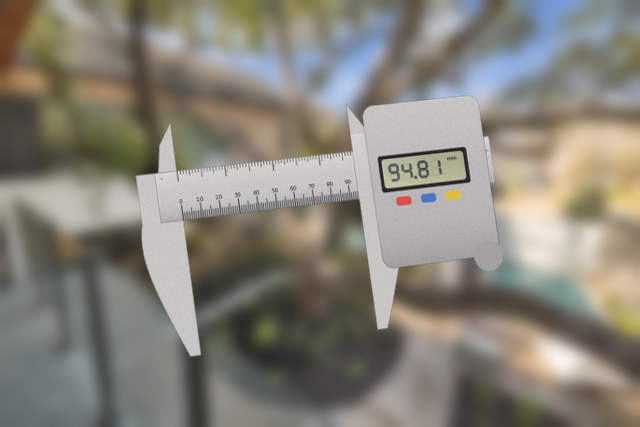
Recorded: 94.81 mm
